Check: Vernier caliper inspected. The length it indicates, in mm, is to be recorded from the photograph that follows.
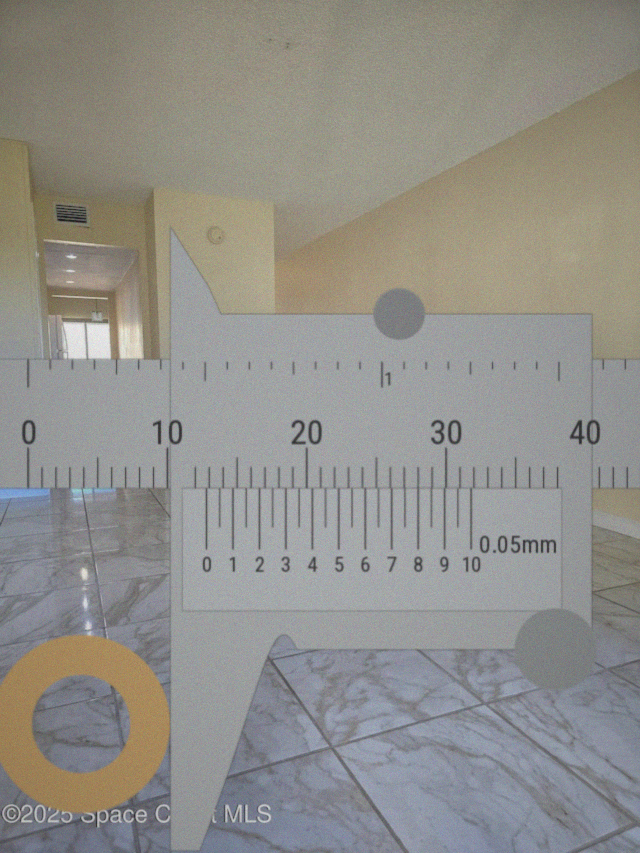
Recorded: 12.8 mm
